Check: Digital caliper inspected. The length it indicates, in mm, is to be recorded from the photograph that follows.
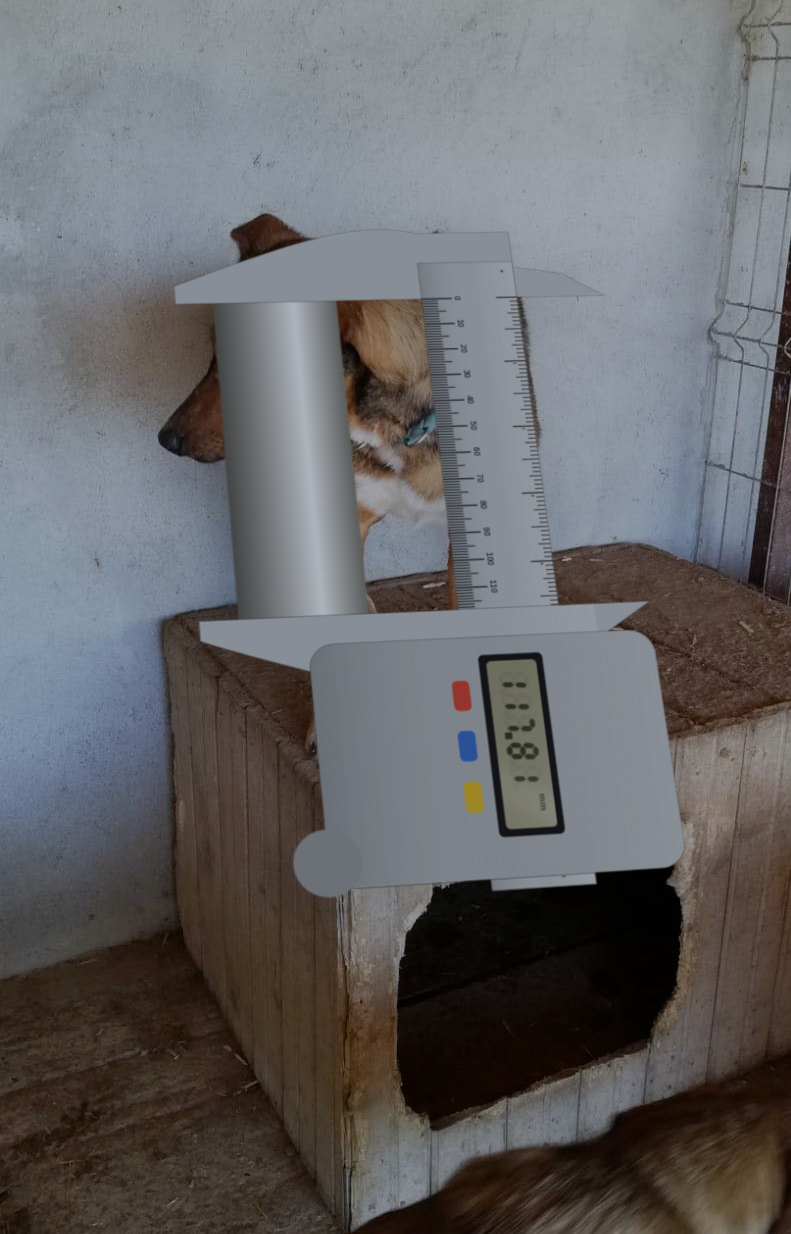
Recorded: 117.81 mm
